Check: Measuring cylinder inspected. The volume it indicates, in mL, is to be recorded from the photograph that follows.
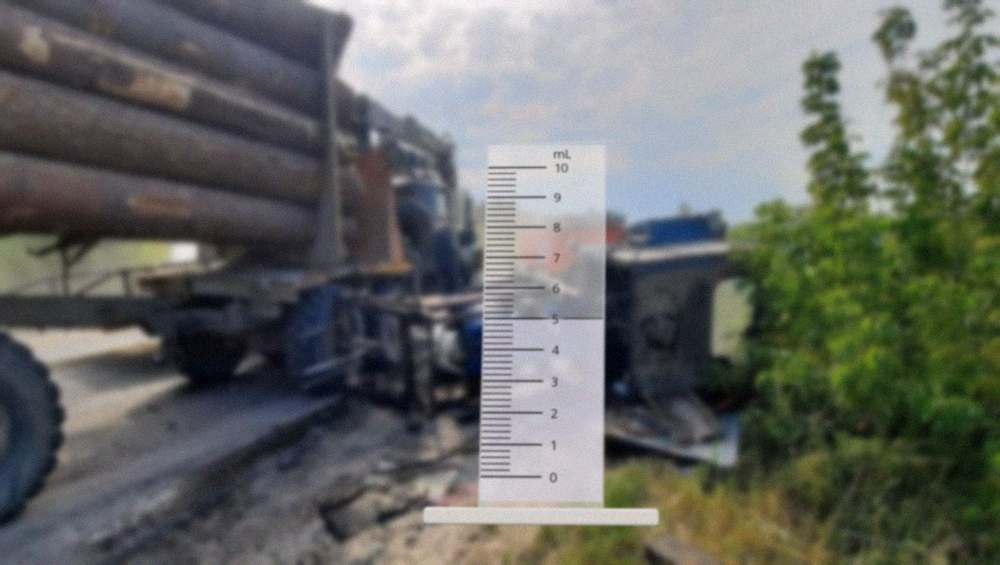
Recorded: 5 mL
